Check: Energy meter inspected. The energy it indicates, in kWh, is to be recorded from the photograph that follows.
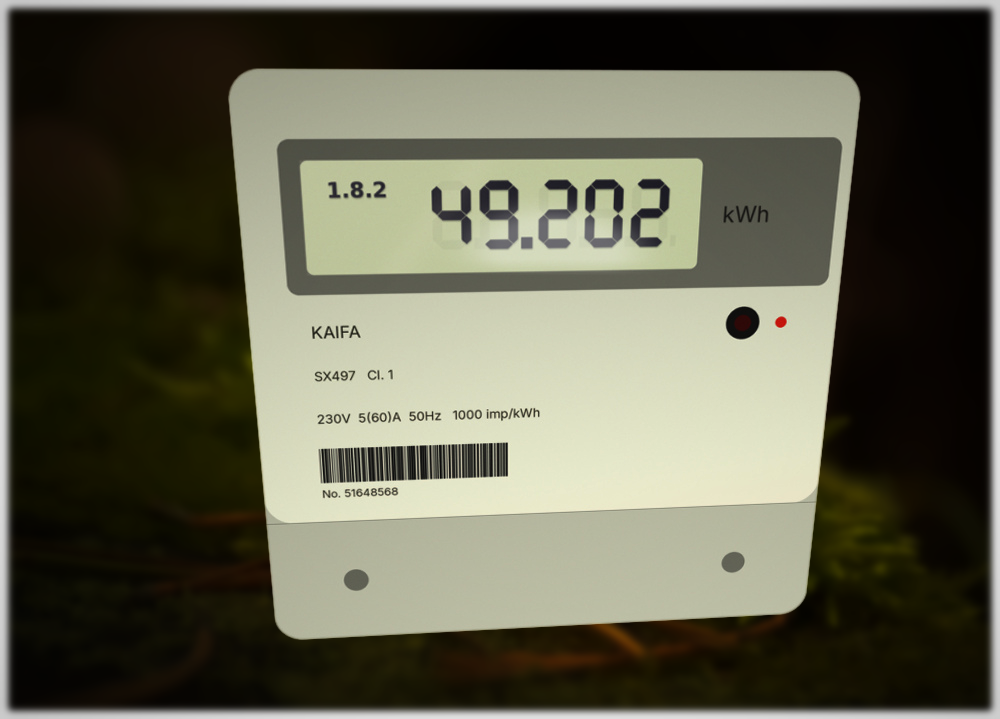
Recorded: 49.202 kWh
